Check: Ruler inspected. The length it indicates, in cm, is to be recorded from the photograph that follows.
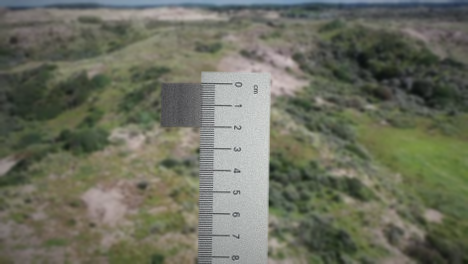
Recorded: 2 cm
